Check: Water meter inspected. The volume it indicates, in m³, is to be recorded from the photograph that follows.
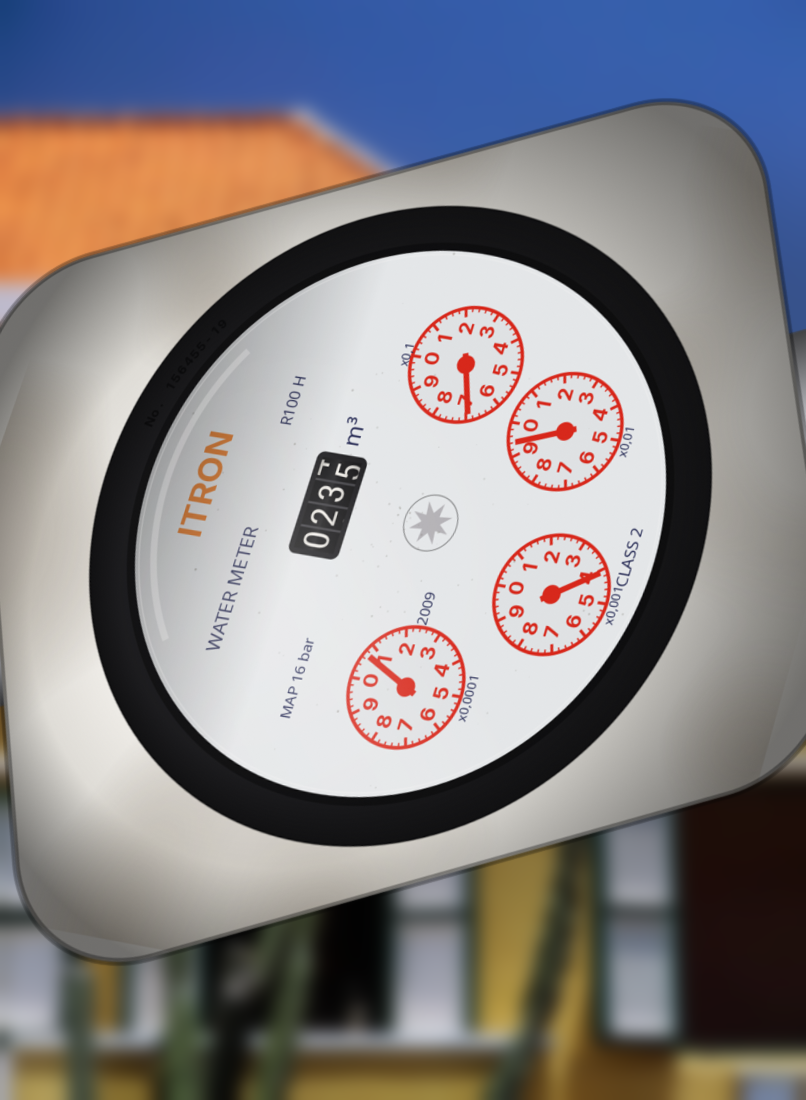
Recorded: 234.6940 m³
